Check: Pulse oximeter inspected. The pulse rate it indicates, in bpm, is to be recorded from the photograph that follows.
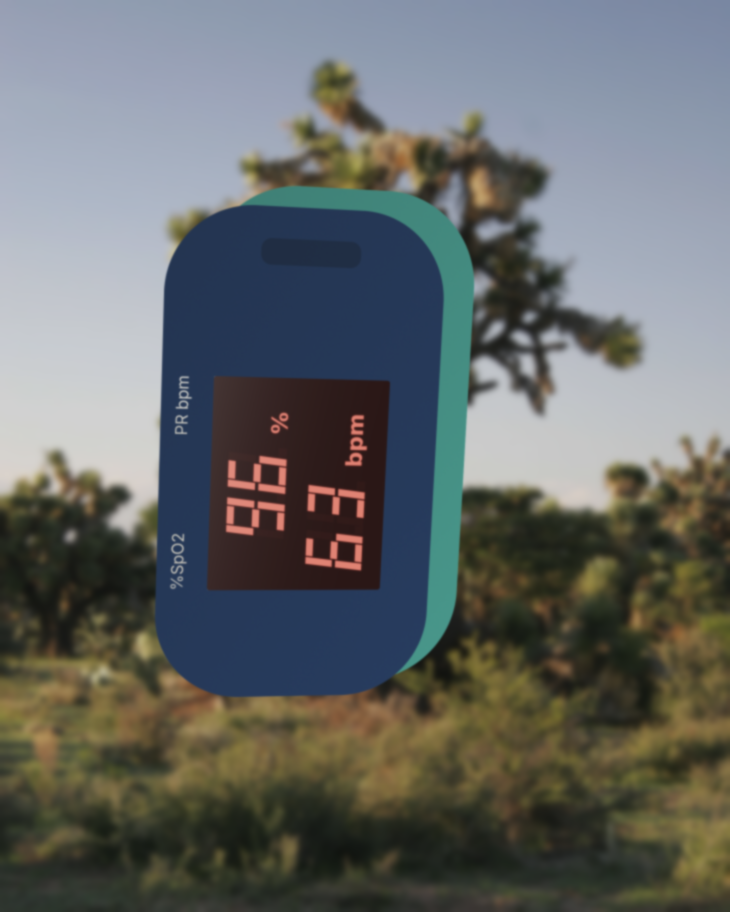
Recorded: 63 bpm
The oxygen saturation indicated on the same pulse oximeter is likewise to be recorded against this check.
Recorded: 96 %
